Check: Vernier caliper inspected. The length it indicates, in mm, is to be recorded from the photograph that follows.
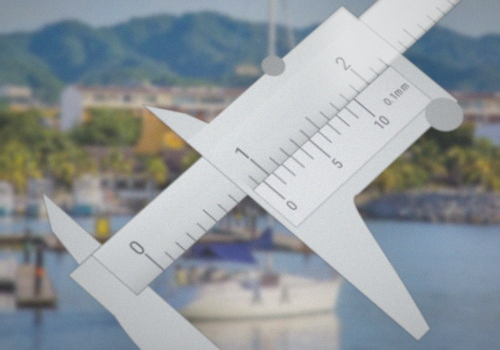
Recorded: 9.4 mm
